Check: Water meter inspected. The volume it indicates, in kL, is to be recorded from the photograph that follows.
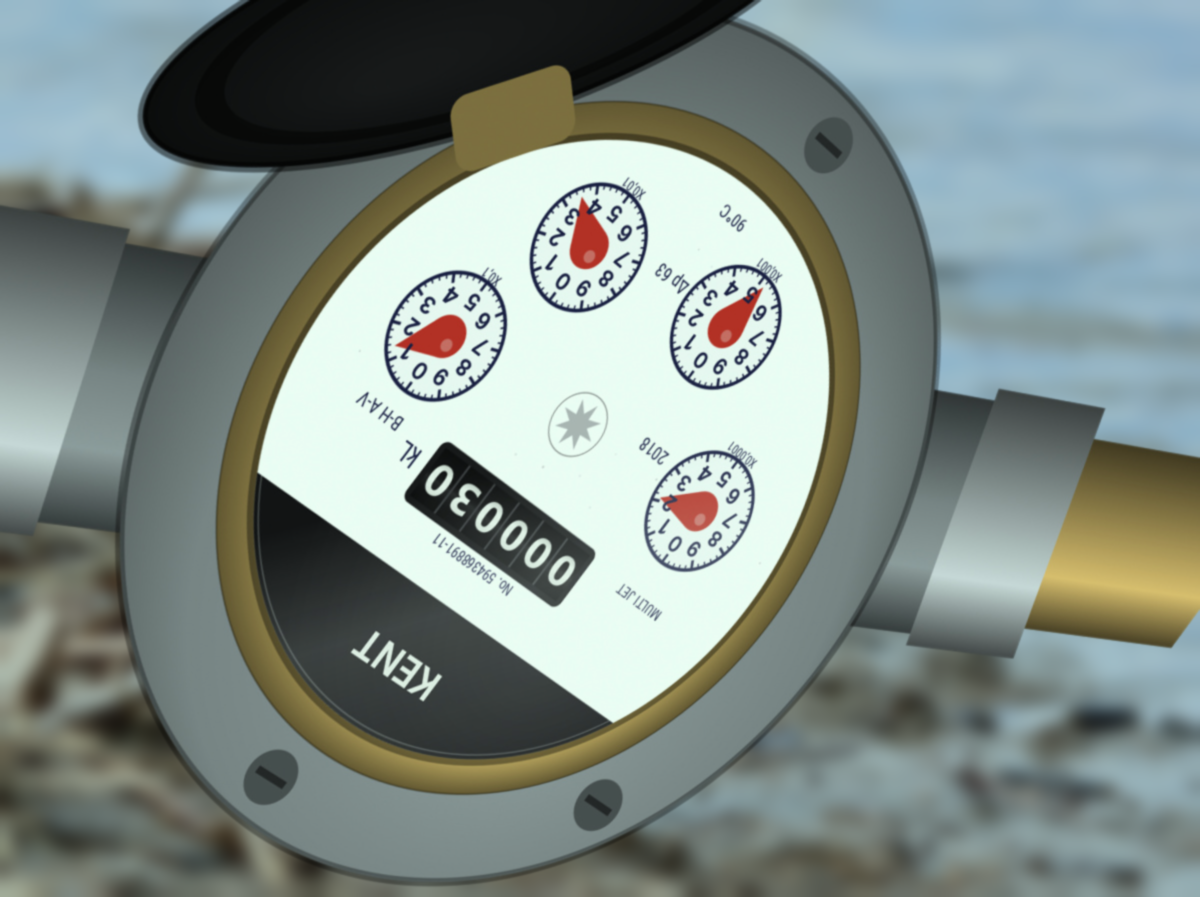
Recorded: 30.1352 kL
